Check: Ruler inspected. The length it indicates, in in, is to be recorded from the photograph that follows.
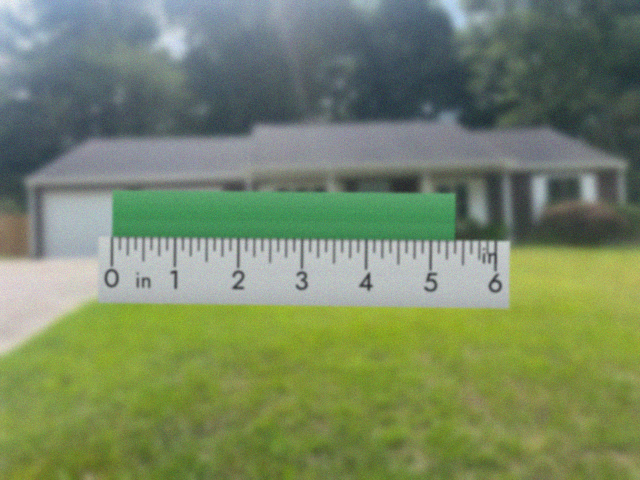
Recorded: 5.375 in
